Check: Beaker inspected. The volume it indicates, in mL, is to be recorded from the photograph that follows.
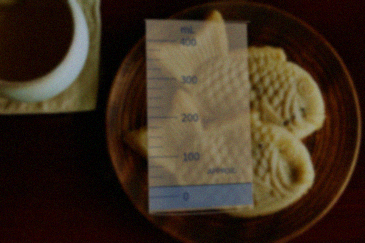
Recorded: 25 mL
